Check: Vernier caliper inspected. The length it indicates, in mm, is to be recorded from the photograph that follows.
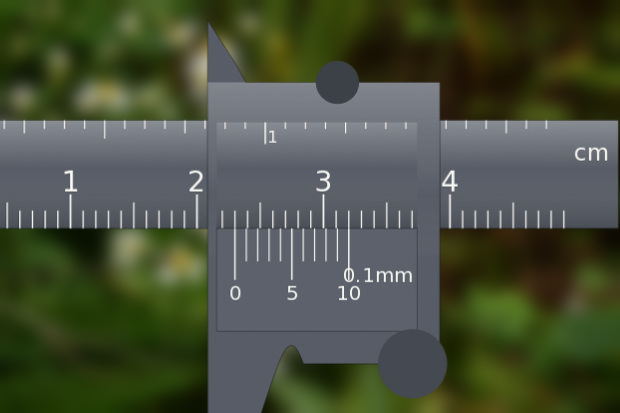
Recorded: 23.0 mm
